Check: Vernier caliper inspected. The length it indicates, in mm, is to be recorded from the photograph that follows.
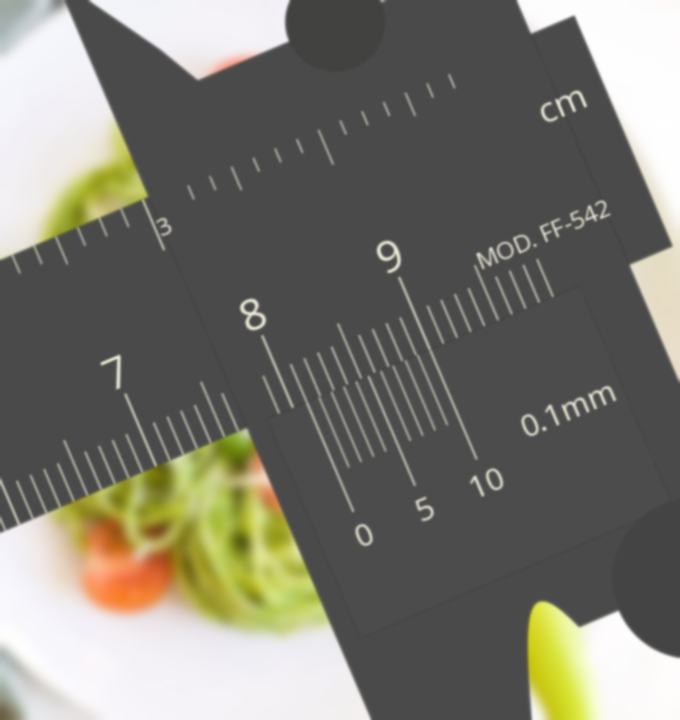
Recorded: 81.0 mm
